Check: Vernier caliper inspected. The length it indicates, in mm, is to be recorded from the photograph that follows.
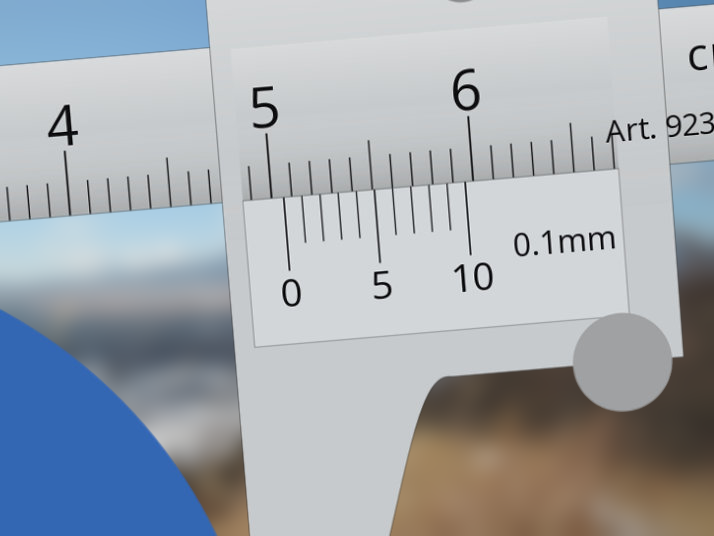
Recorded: 50.6 mm
